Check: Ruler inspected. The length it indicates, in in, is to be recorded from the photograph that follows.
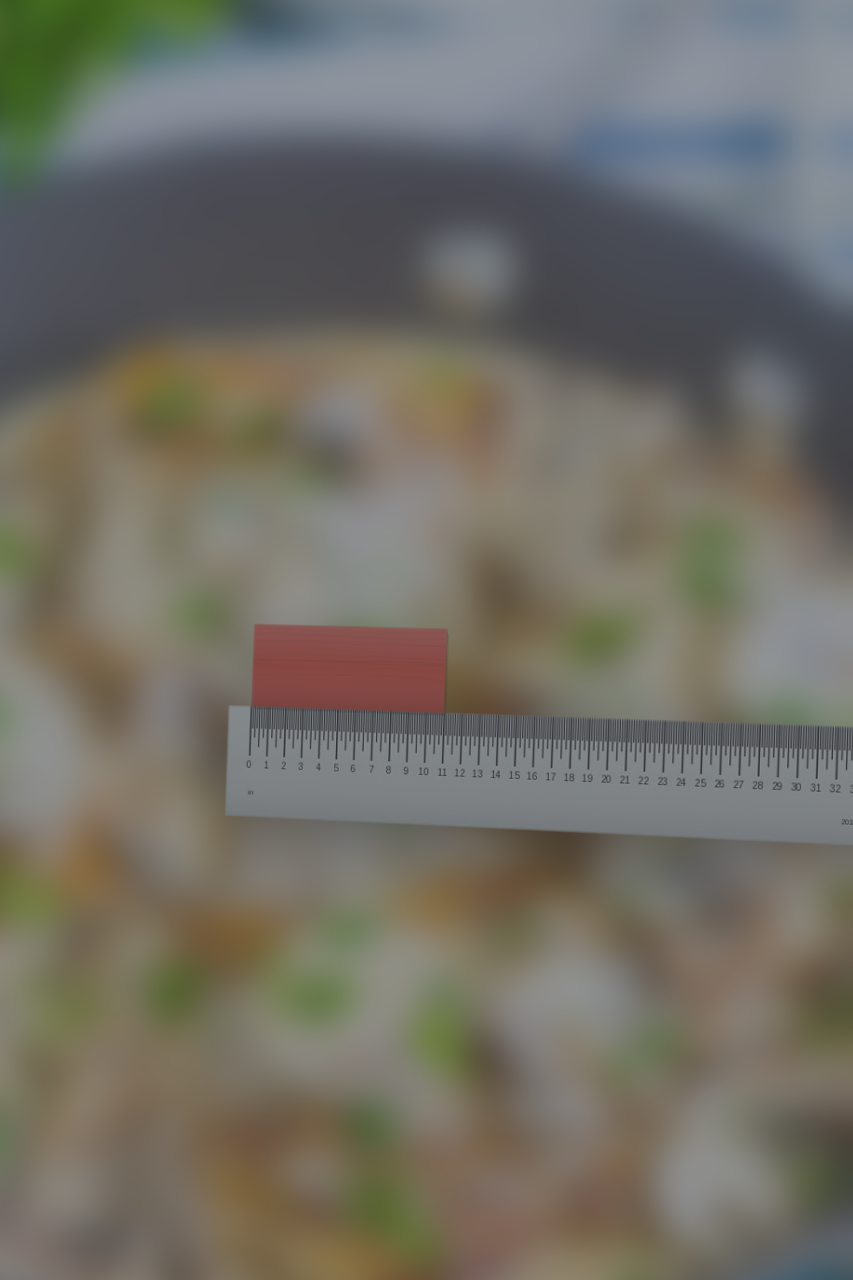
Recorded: 11 in
